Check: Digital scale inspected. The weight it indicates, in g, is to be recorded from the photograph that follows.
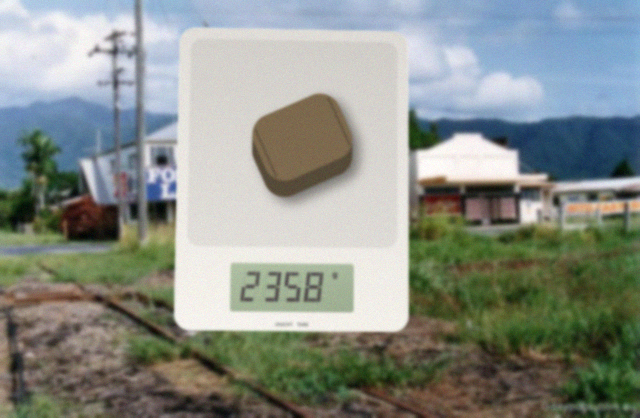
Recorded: 2358 g
